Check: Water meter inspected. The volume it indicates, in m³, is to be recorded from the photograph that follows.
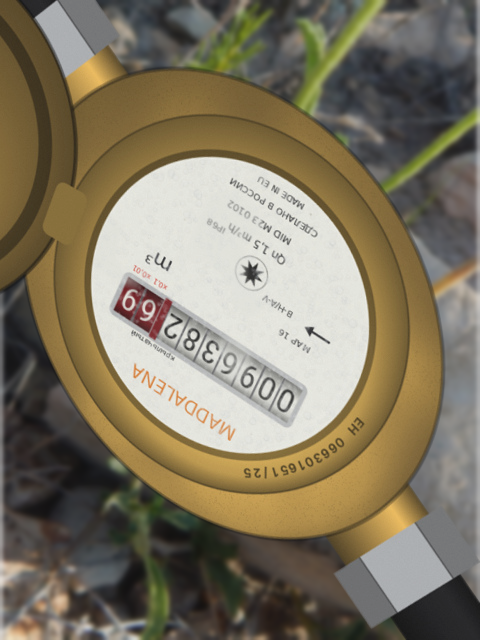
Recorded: 96382.69 m³
